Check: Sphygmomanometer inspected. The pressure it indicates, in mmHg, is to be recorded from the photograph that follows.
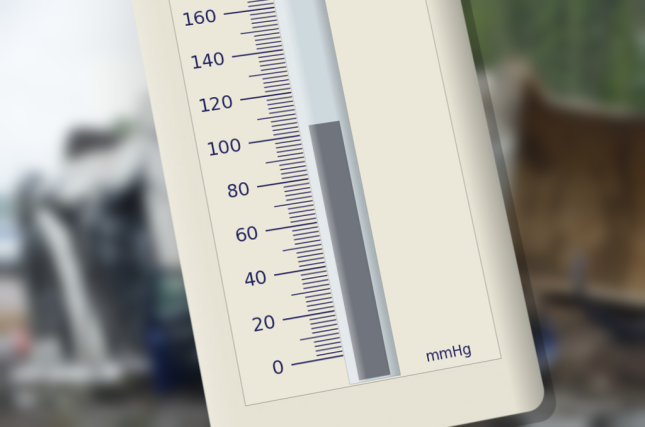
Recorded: 104 mmHg
